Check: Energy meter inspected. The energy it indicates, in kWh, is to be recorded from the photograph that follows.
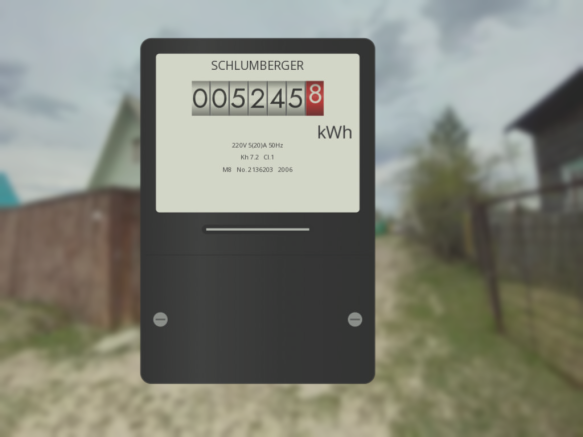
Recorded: 5245.8 kWh
